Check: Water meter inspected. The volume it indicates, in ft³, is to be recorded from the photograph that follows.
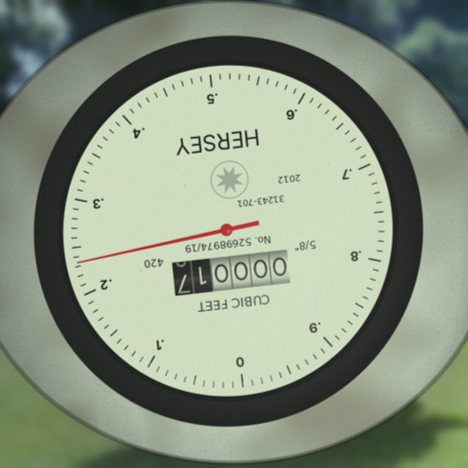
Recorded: 17.23 ft³
